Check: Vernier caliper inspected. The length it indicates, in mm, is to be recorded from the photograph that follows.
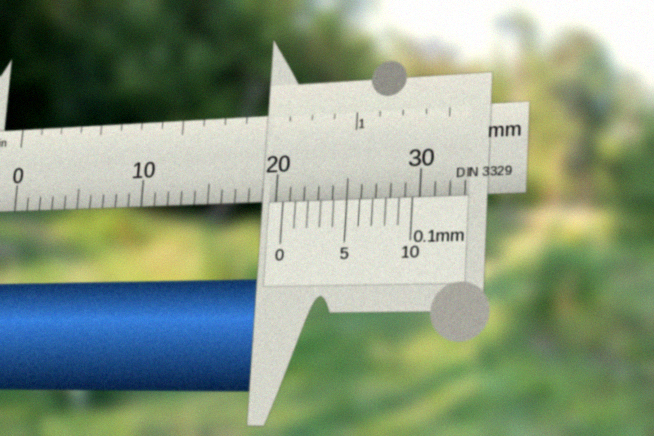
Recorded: 20.5 mm
